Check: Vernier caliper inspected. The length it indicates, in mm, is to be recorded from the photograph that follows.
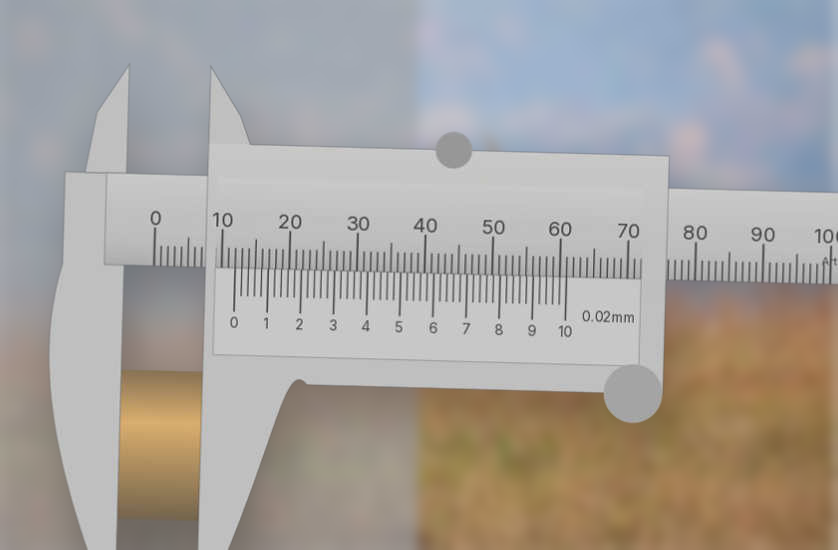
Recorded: 12.0 mm
